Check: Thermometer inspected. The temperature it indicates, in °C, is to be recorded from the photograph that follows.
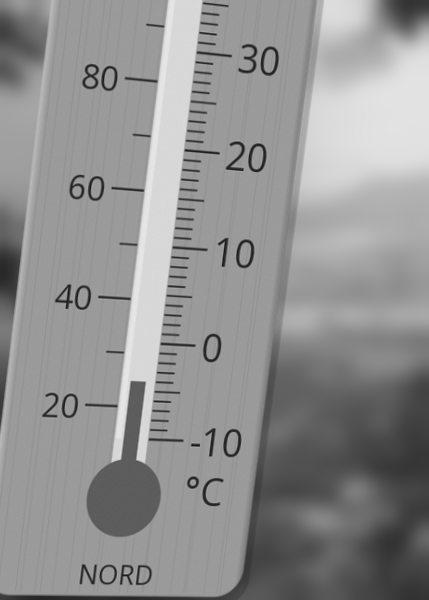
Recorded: -4 °C
